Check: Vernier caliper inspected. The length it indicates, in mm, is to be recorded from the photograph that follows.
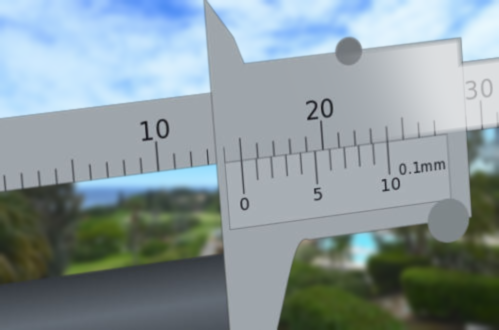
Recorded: 15.0 mm
